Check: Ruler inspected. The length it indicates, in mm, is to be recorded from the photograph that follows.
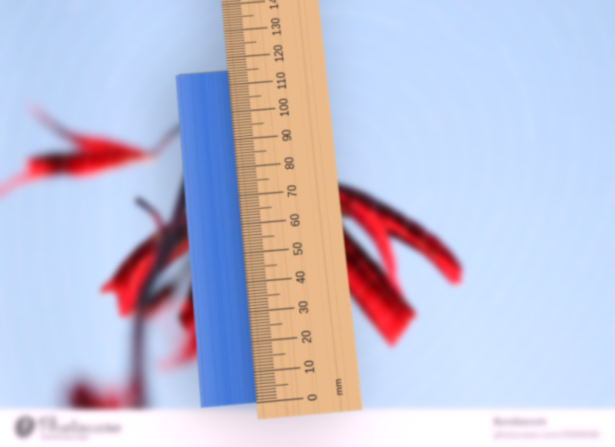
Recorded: 115 mm
